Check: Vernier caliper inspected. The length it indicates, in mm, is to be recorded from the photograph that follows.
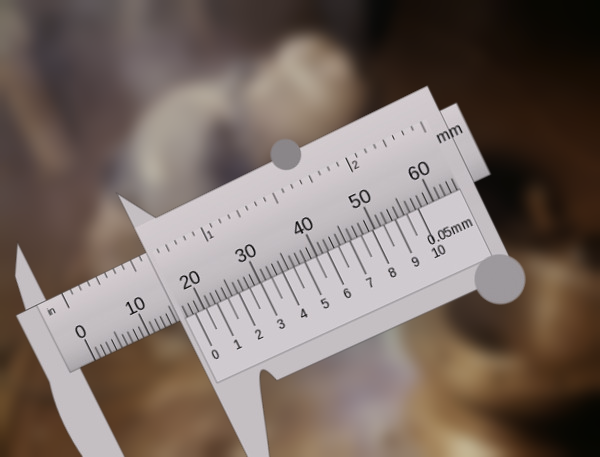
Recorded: 18.4 mm
